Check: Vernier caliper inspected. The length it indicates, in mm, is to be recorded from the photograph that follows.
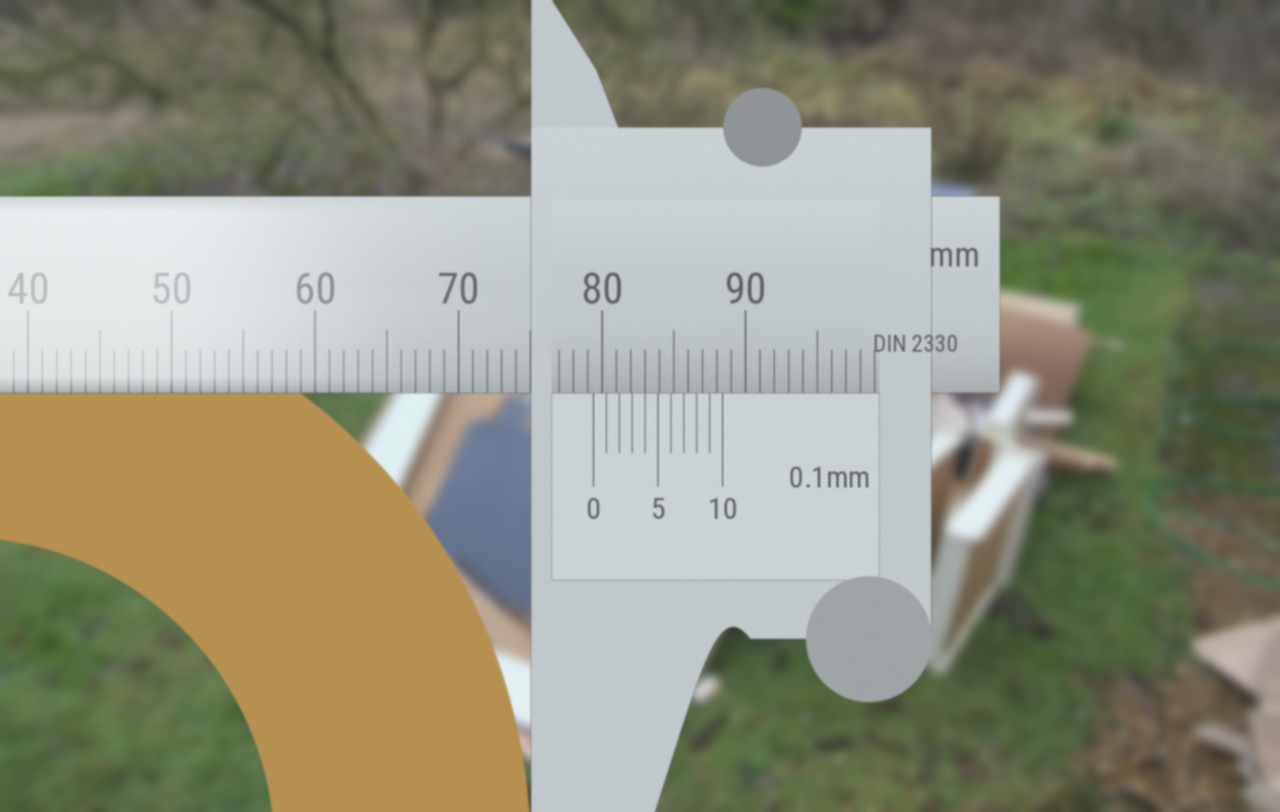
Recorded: 79.4 mm
